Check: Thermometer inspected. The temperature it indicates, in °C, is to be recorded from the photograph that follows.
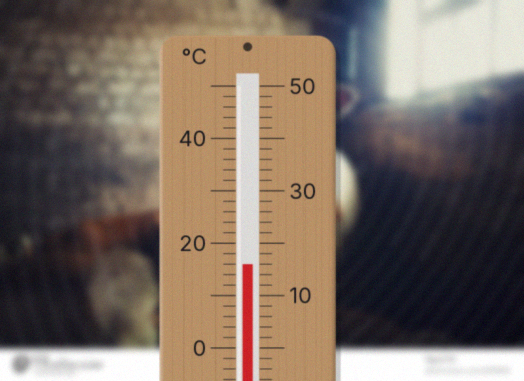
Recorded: 16 °C
